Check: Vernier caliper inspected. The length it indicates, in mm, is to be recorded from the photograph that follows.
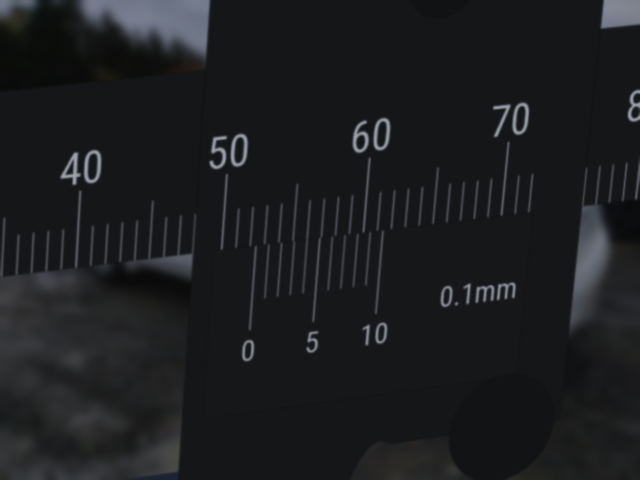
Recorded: 52.4 mm
